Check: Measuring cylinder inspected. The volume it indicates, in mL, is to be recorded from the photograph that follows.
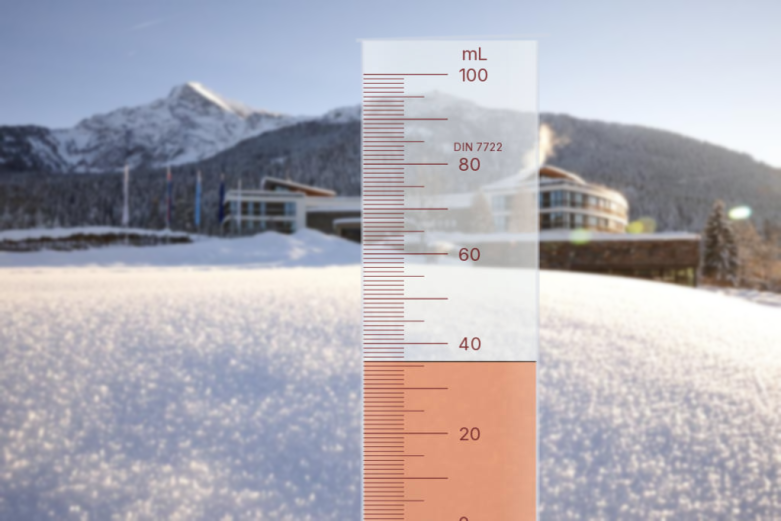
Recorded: 36 mL
